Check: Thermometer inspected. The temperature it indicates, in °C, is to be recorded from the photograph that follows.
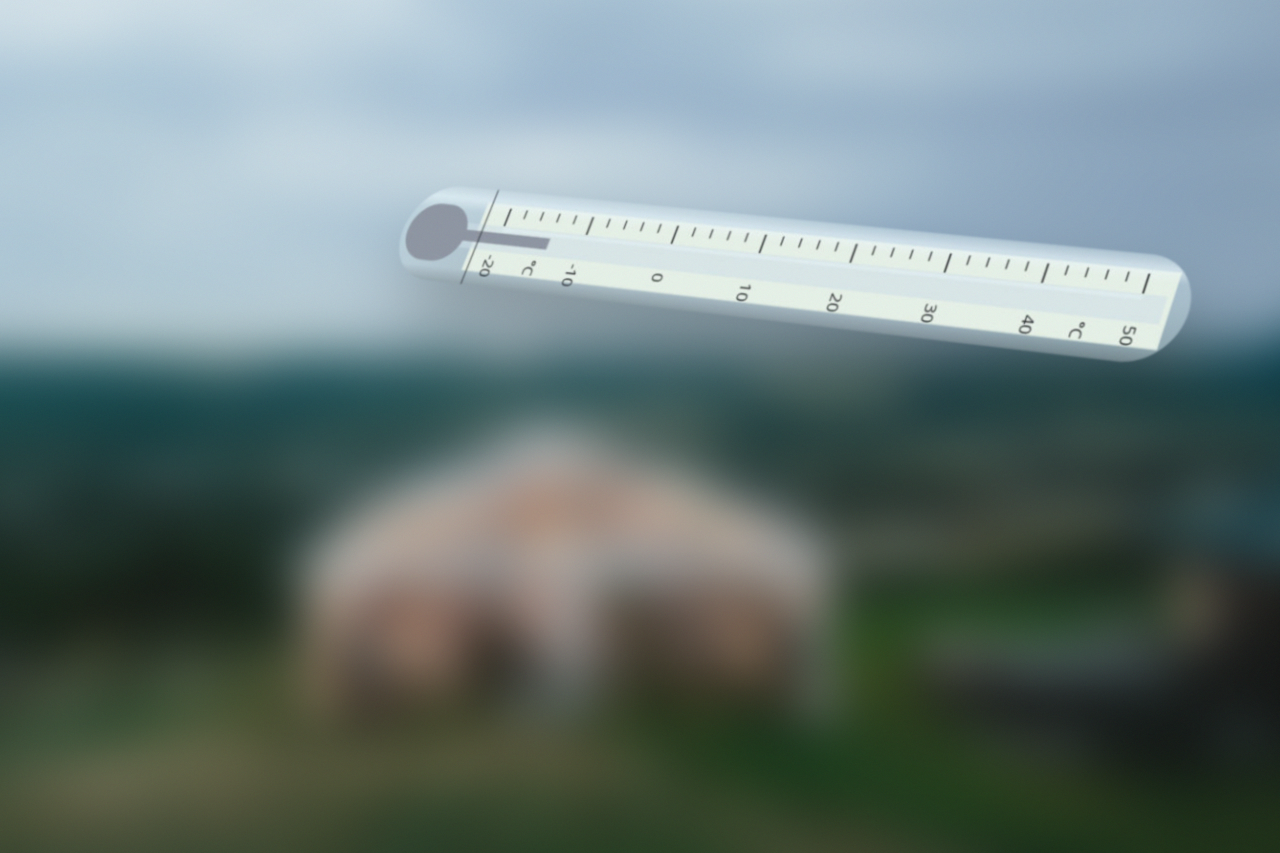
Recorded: -14 °C
